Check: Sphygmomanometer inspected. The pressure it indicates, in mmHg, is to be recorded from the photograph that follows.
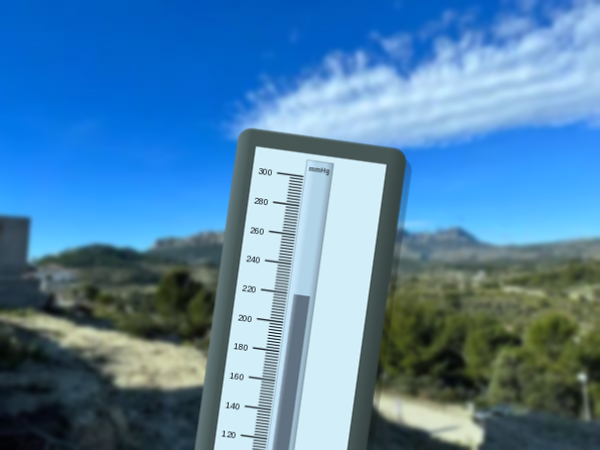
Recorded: 220 mmHg
